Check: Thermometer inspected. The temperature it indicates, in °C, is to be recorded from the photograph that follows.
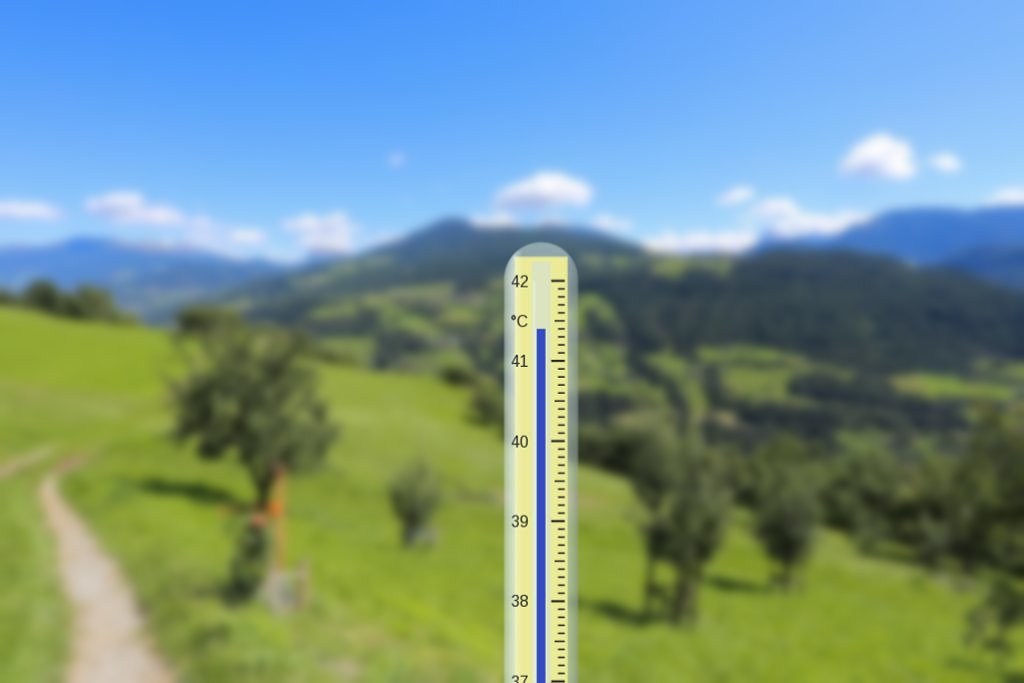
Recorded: 41.4 °C
